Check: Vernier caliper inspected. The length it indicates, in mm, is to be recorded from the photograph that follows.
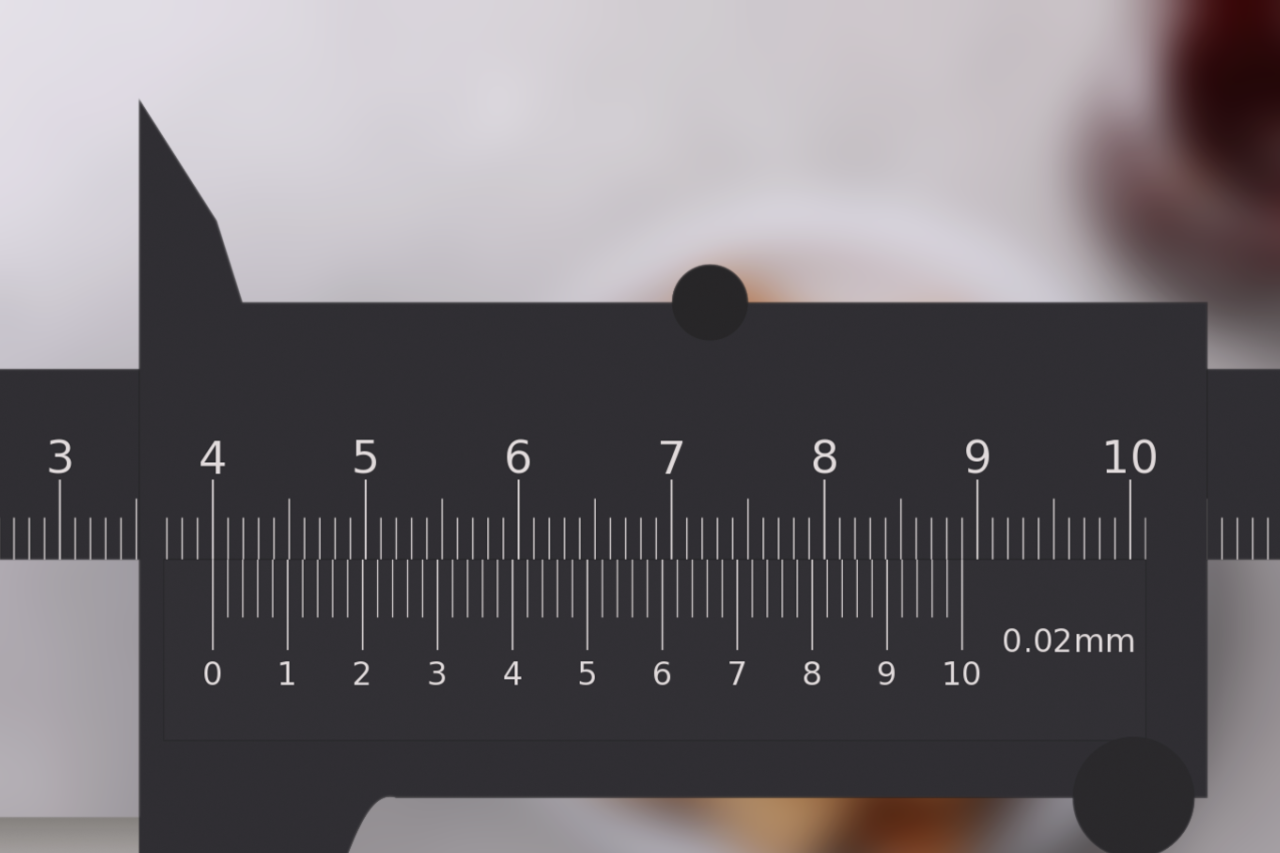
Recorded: 40.0 mm
